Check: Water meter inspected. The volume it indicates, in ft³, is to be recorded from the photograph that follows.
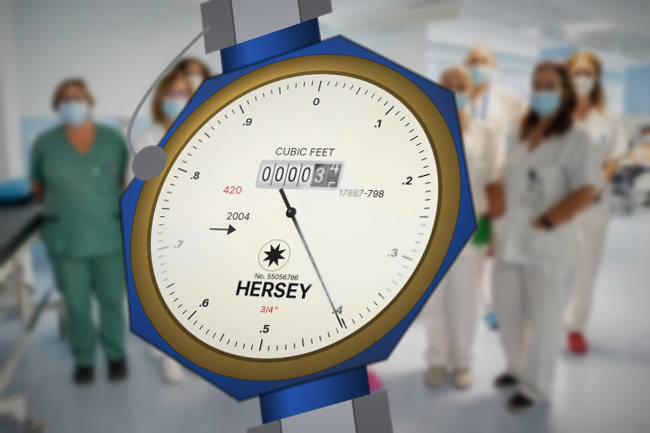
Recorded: 34.40 ft³
